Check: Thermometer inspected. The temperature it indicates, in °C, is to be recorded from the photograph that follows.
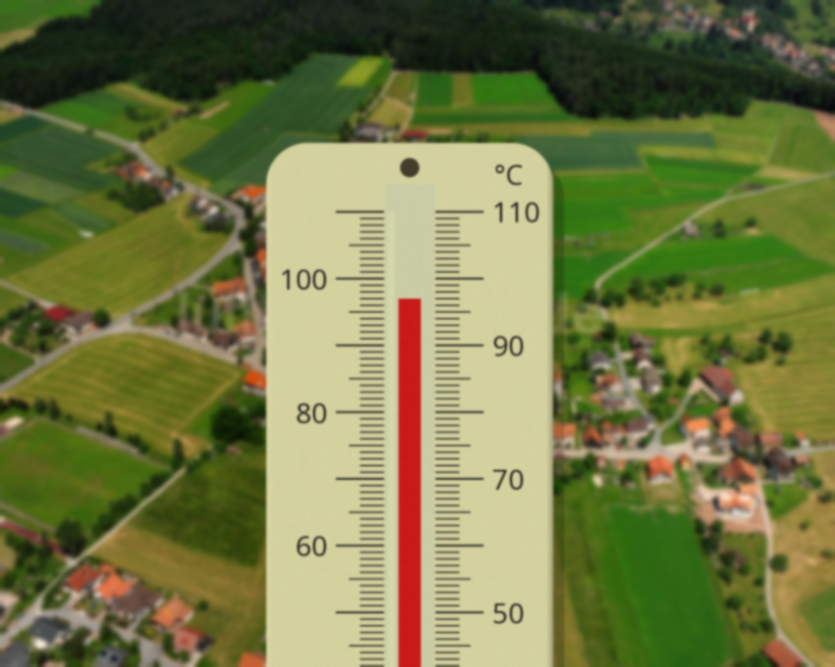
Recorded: 97 °C
